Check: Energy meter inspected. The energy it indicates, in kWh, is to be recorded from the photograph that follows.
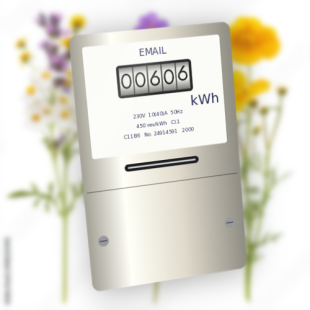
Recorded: 606 kWh
